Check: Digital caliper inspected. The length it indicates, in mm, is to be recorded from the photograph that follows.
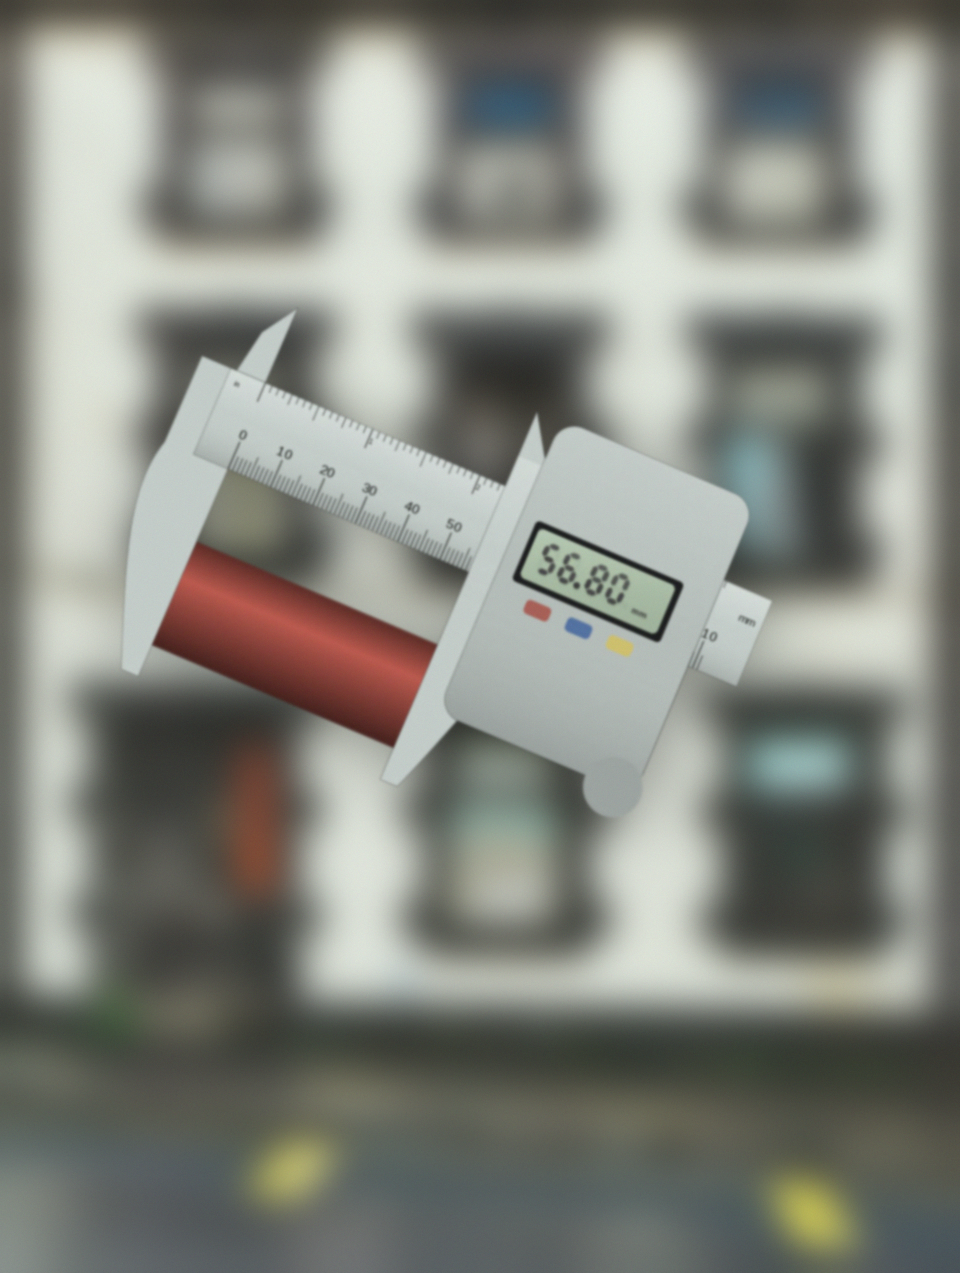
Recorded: 56.80 mm
